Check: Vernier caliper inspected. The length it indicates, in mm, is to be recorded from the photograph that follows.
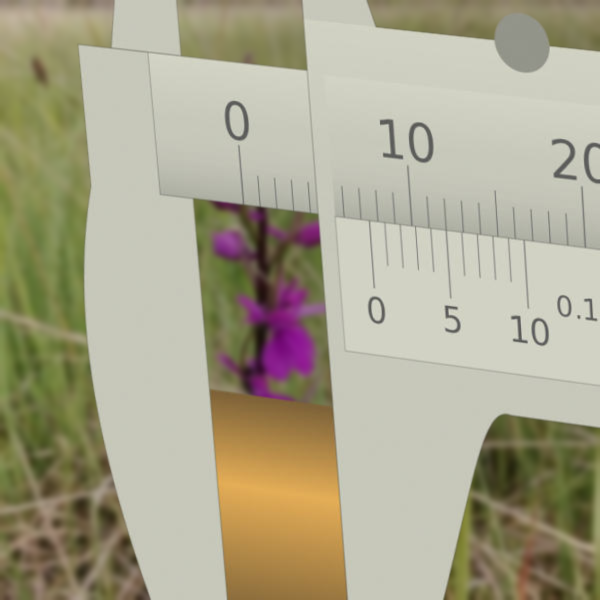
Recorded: 7.5 mm
